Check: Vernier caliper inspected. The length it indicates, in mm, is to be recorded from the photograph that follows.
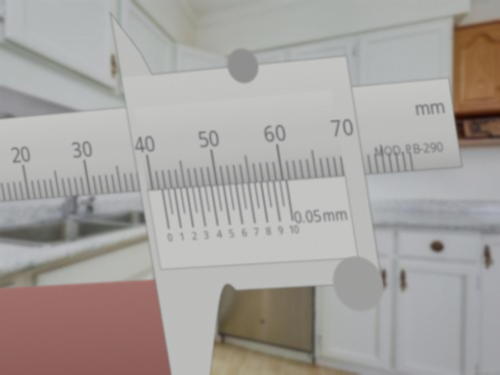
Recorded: 41.5 mm
